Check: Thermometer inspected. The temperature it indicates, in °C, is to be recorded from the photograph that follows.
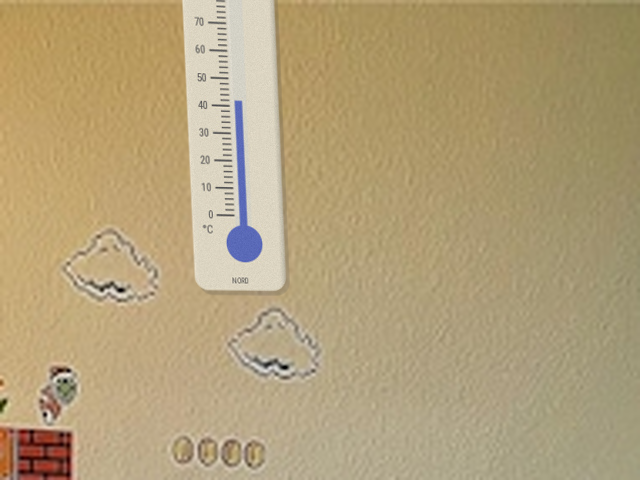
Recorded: 42 °C
